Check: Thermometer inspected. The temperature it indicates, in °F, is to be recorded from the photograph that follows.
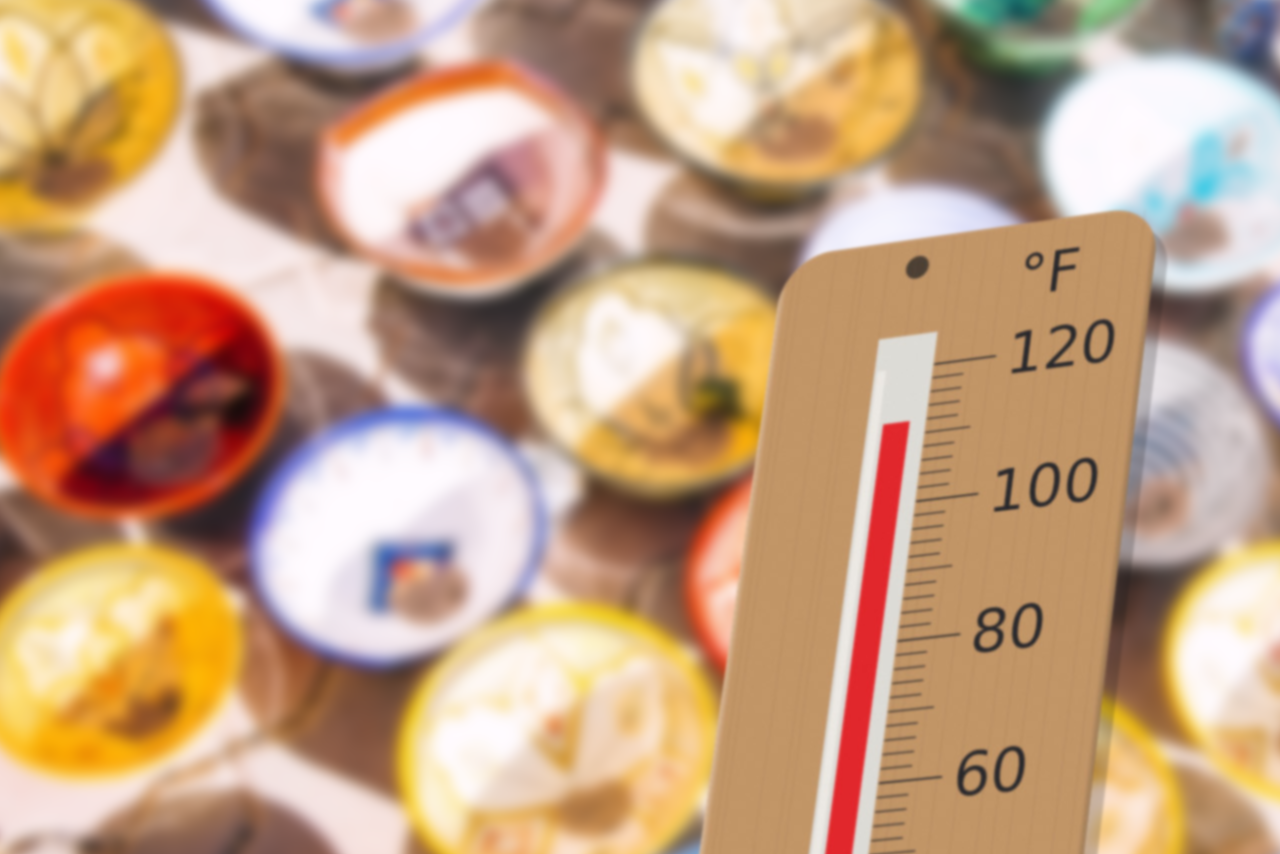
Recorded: 112 °F
